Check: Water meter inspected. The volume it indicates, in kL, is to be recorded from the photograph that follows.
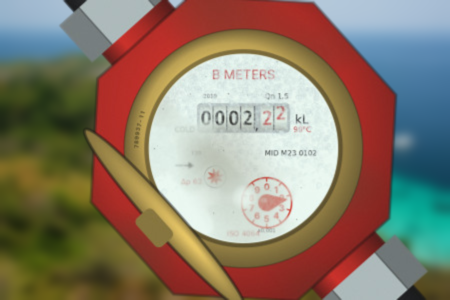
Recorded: 2.222 kL
